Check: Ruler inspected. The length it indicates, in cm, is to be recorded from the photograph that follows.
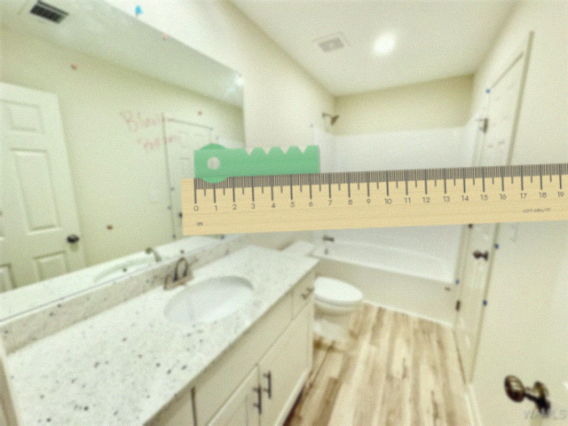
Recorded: 6.5 cm
